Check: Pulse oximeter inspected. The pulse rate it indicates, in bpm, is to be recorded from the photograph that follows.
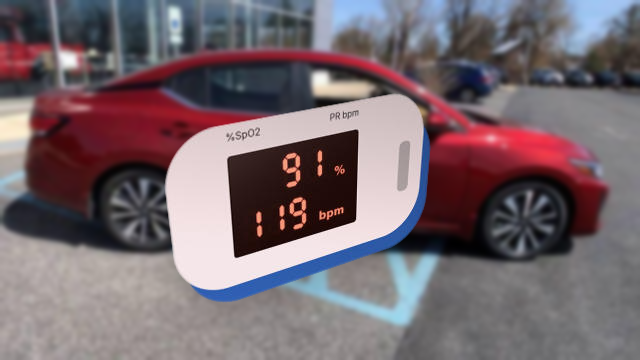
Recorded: 119 bpm
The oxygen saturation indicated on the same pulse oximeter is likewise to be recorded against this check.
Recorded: 91 %
